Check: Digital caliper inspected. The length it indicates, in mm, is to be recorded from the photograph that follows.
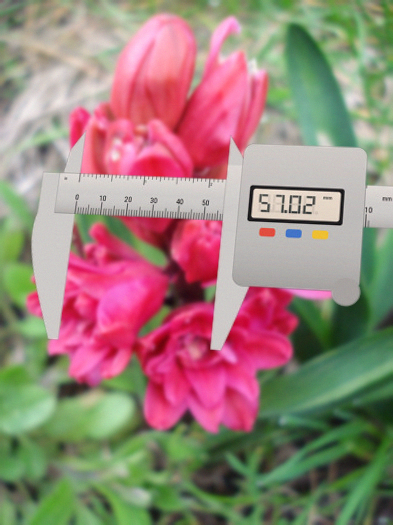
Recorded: 57.02 mm
